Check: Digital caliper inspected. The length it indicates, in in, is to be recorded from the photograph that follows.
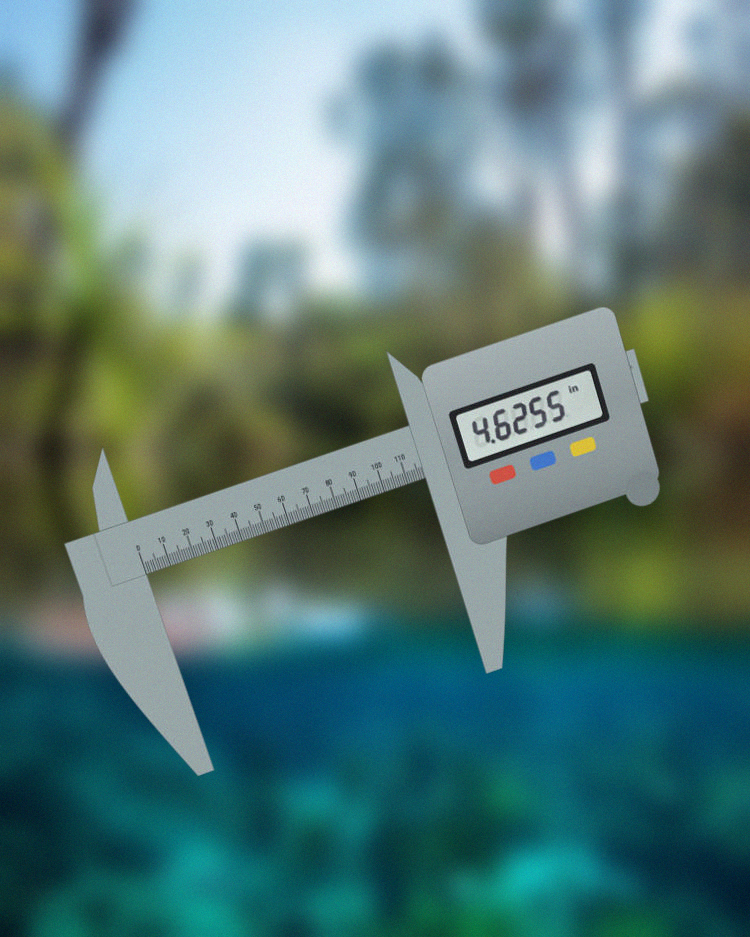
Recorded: 4.6255 in
